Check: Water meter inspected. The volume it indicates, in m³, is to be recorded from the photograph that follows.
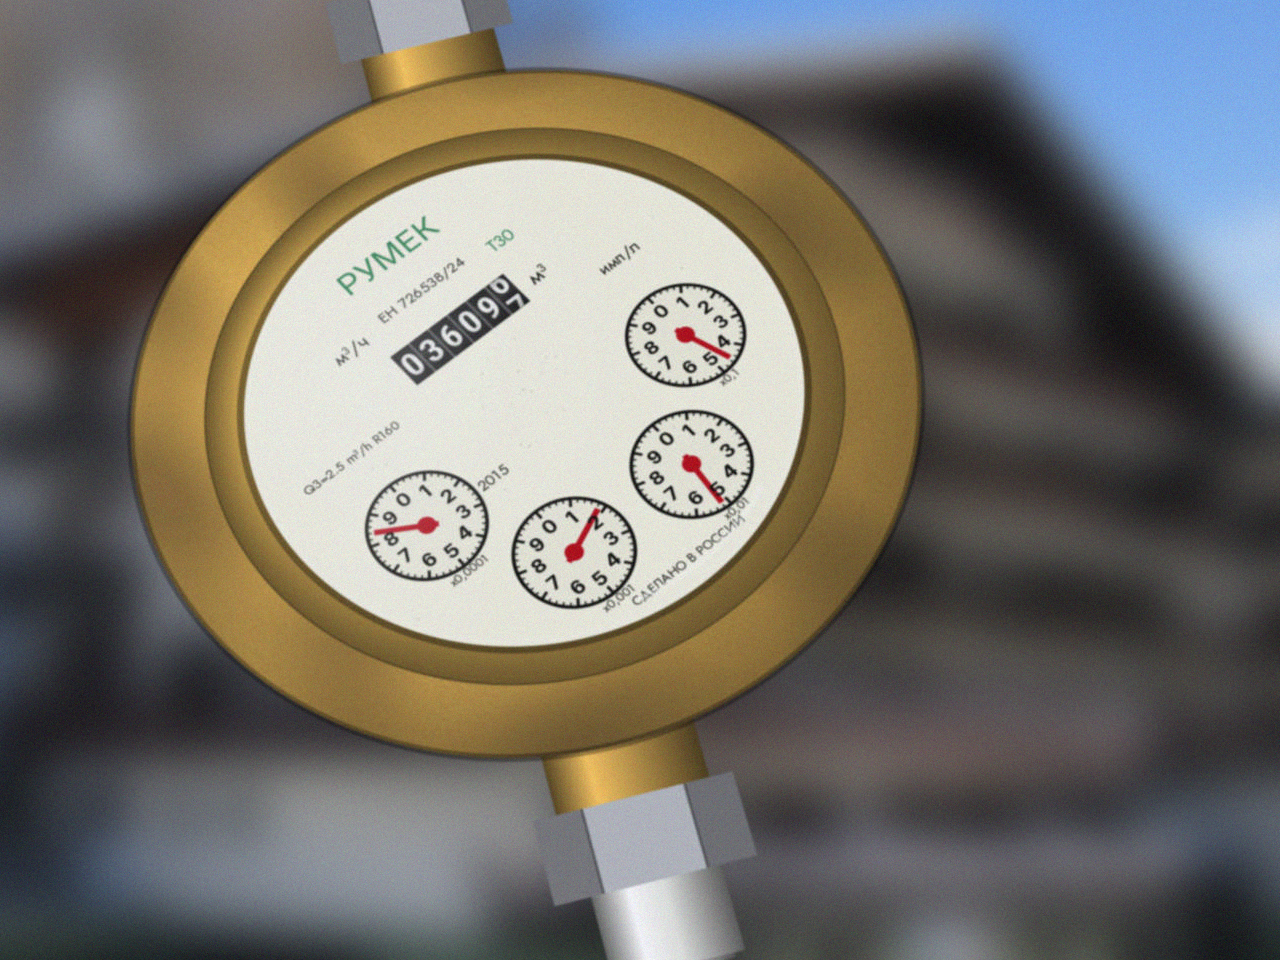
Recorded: 36096.4518 m³
